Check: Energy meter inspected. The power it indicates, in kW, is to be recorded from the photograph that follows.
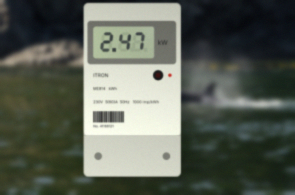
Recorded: 2.47 kW
